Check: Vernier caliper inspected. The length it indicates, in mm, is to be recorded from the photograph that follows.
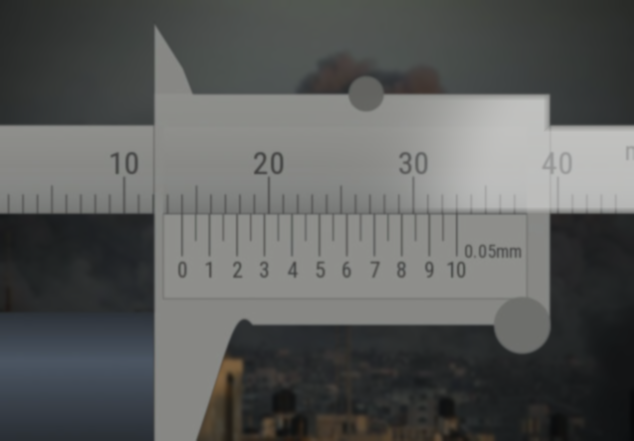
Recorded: 14.0 mm
